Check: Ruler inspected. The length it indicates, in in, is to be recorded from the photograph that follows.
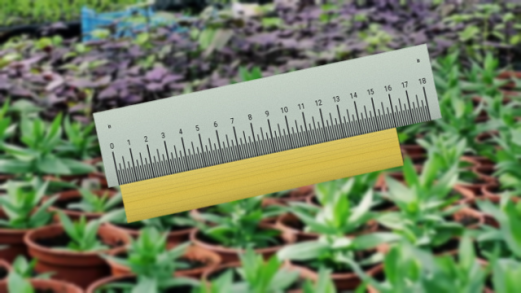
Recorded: 16 in
